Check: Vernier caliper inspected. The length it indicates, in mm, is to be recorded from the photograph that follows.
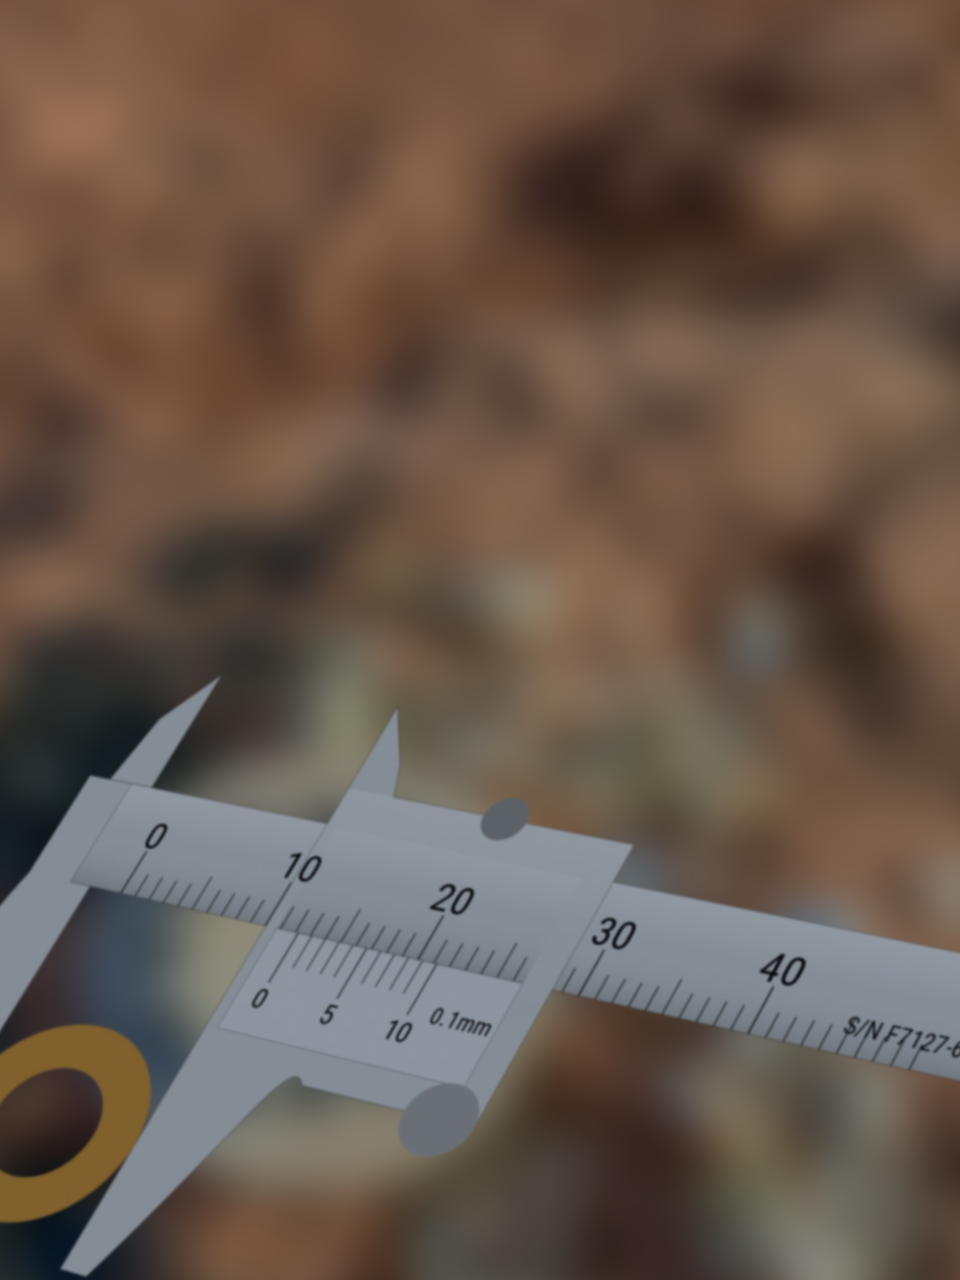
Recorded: 12.2 mm
